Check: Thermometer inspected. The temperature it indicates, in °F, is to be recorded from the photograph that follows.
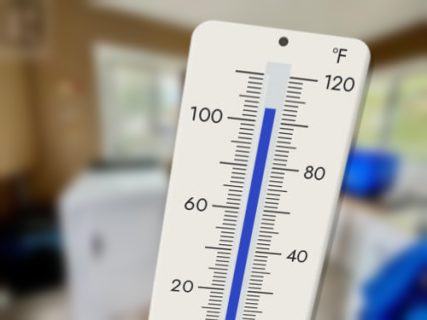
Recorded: 106 °F
